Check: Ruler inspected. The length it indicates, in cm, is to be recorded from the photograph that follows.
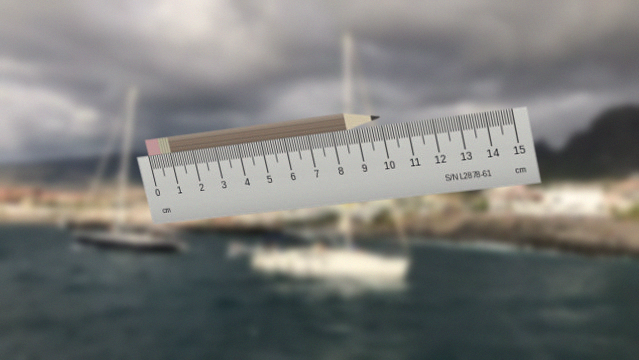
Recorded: 10 cm
